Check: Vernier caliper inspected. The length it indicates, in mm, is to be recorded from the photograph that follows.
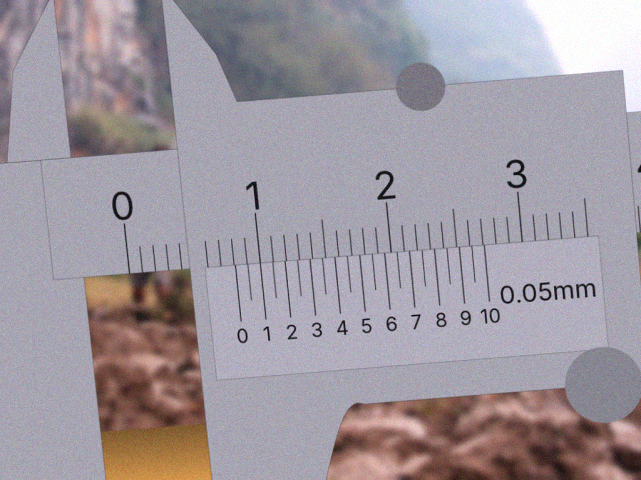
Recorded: 8.1 mm
